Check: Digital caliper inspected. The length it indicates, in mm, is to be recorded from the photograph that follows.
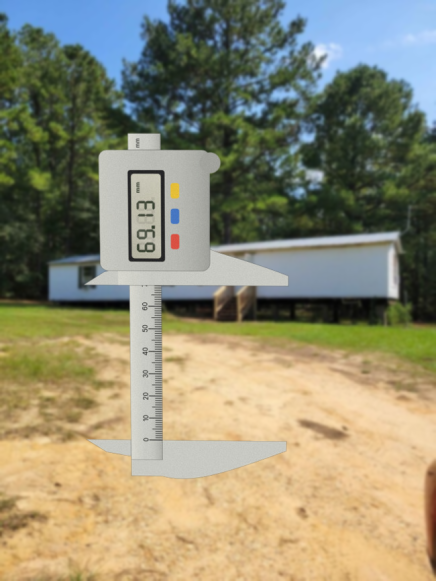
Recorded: 69.13 mm
